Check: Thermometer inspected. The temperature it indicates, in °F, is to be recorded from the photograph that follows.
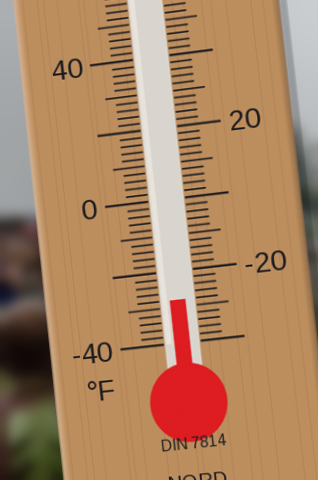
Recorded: -28 °F
